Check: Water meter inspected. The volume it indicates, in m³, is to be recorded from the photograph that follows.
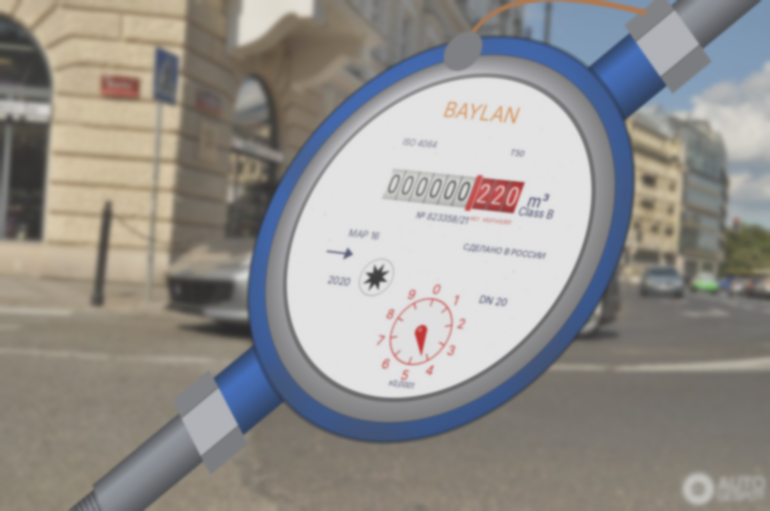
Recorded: 0.2204 m³
